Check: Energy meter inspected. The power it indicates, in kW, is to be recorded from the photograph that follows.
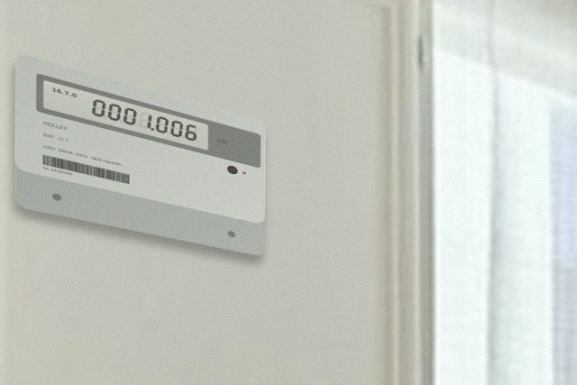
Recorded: 1.006 kW
